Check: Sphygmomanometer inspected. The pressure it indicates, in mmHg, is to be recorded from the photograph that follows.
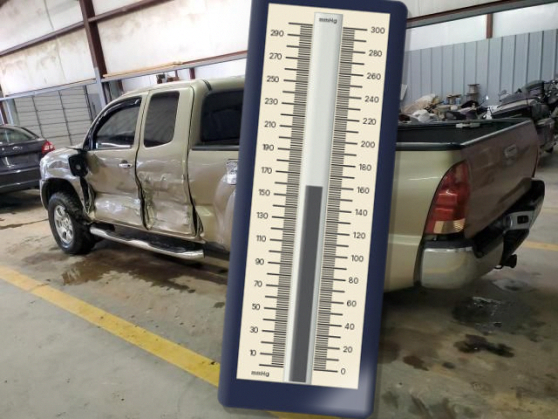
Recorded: 160 mmHg
